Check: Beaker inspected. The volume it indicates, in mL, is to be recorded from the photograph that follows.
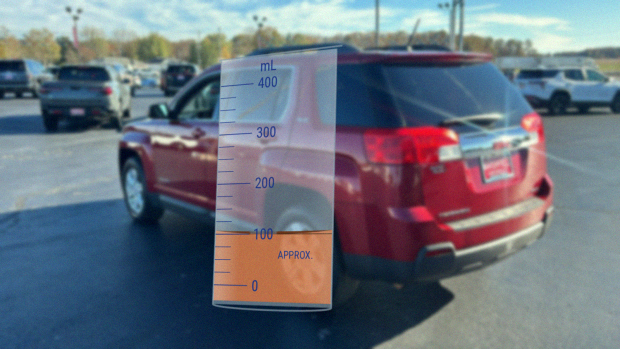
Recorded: 100 mL
